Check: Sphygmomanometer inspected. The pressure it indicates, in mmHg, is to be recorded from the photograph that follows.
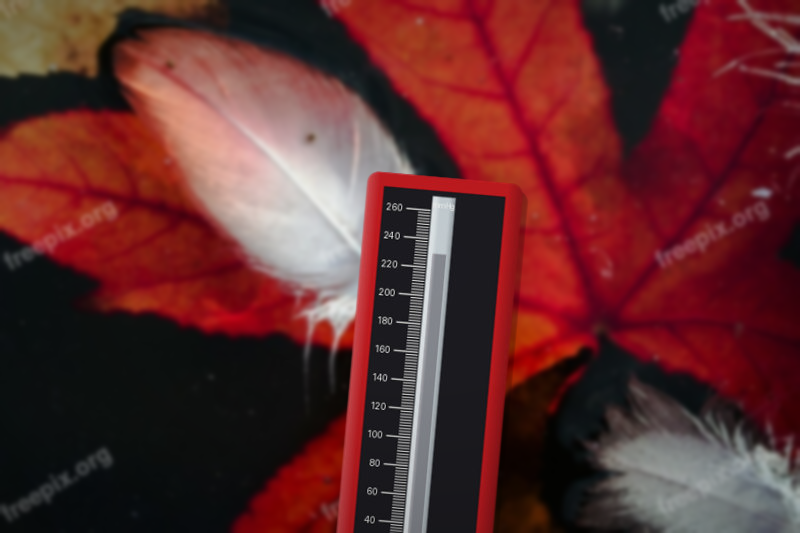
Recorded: 230 mmHg
